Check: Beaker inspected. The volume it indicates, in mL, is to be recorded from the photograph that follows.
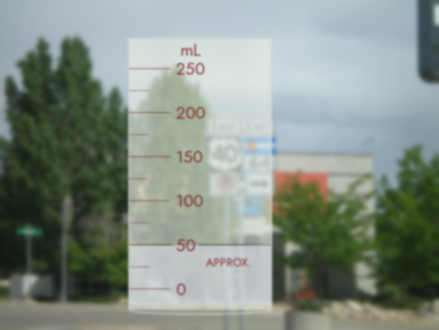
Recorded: 50 mL
